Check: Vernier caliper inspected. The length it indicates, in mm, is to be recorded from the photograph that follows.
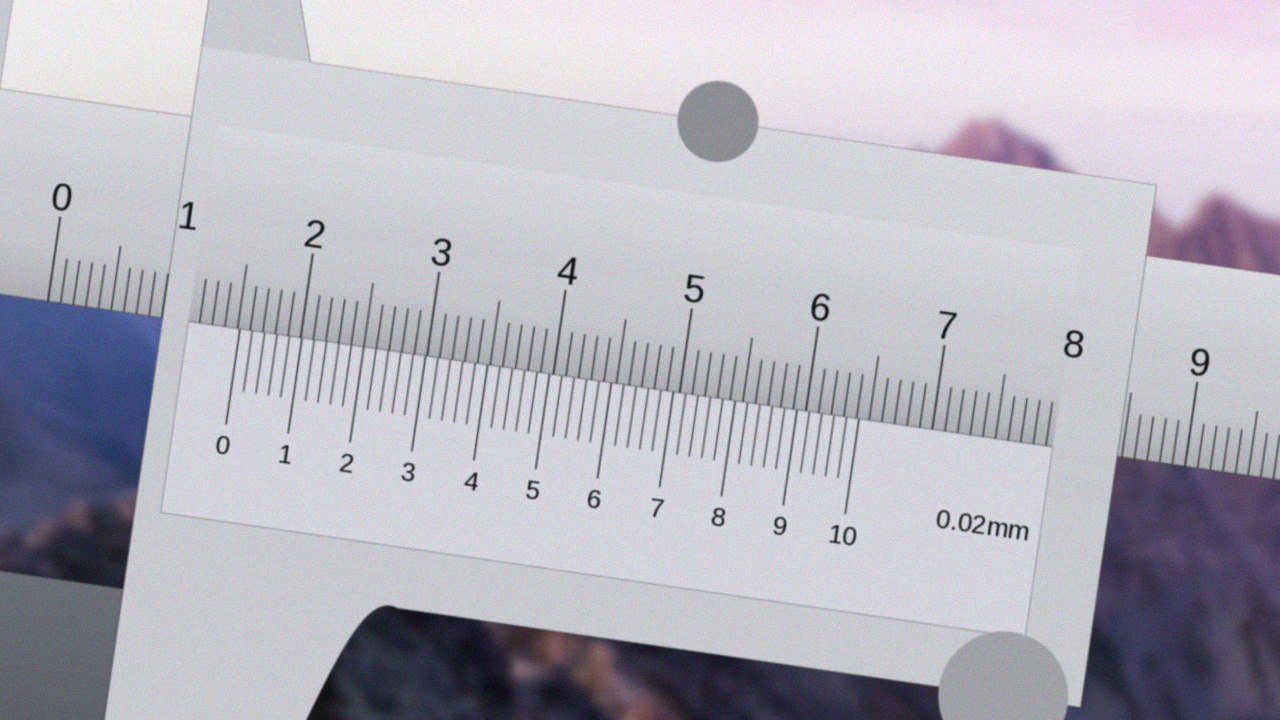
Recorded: 15.2 mm
